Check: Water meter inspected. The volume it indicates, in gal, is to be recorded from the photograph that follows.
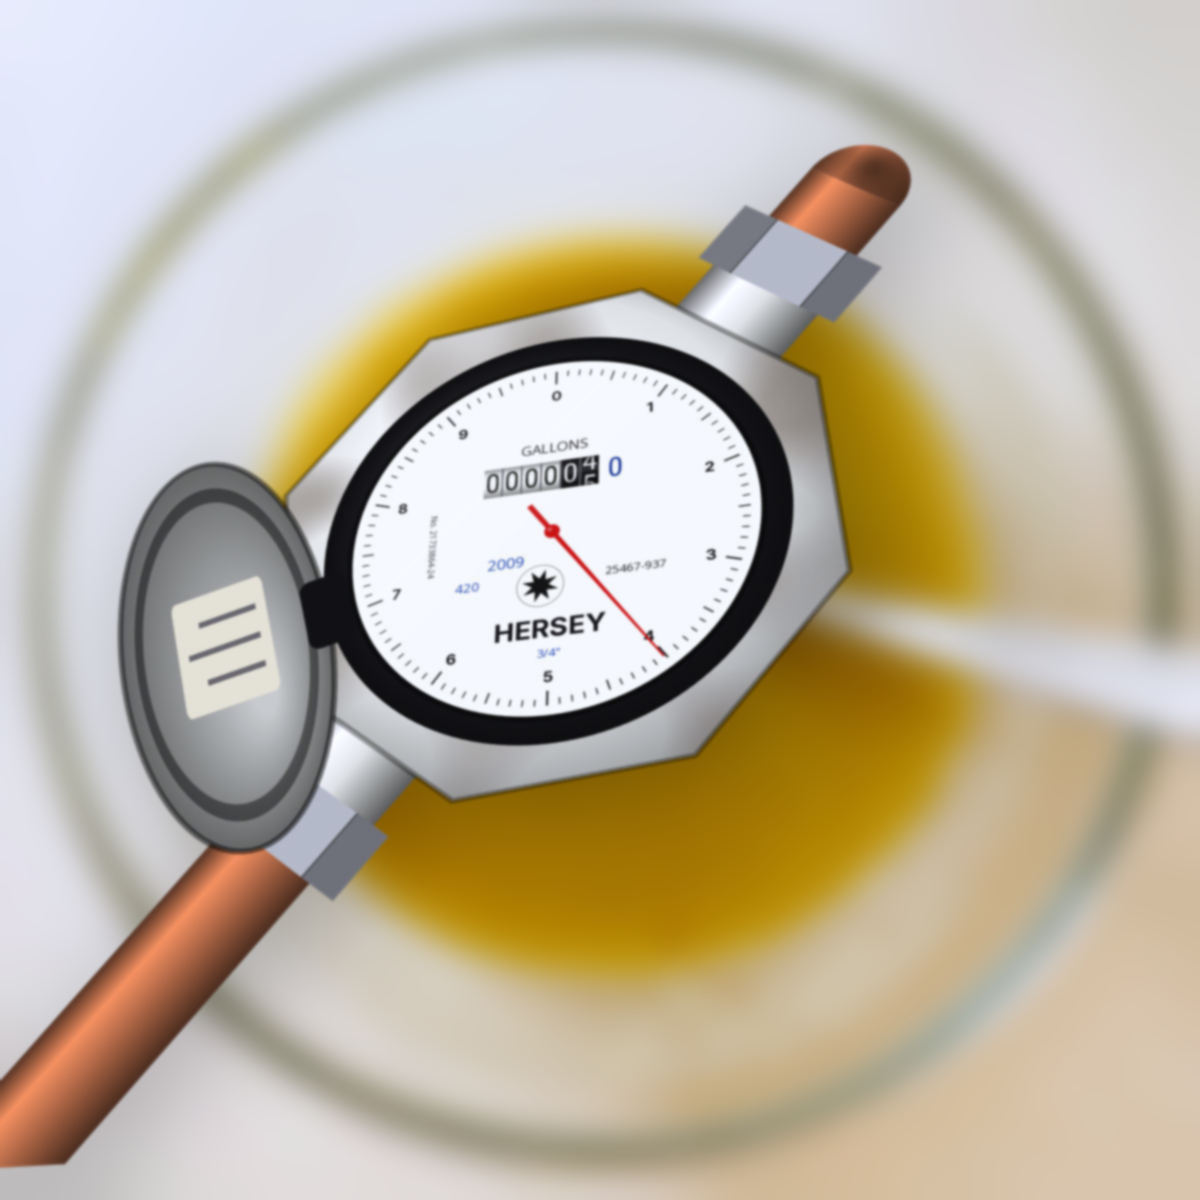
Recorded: 44.0 gal
